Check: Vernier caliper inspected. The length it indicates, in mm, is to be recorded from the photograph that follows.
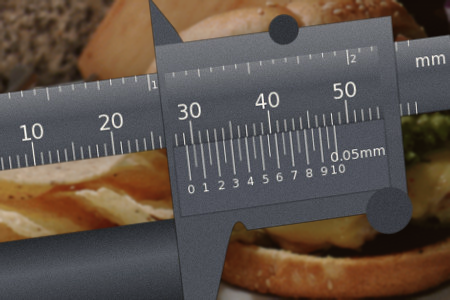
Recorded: 29.2 mm
